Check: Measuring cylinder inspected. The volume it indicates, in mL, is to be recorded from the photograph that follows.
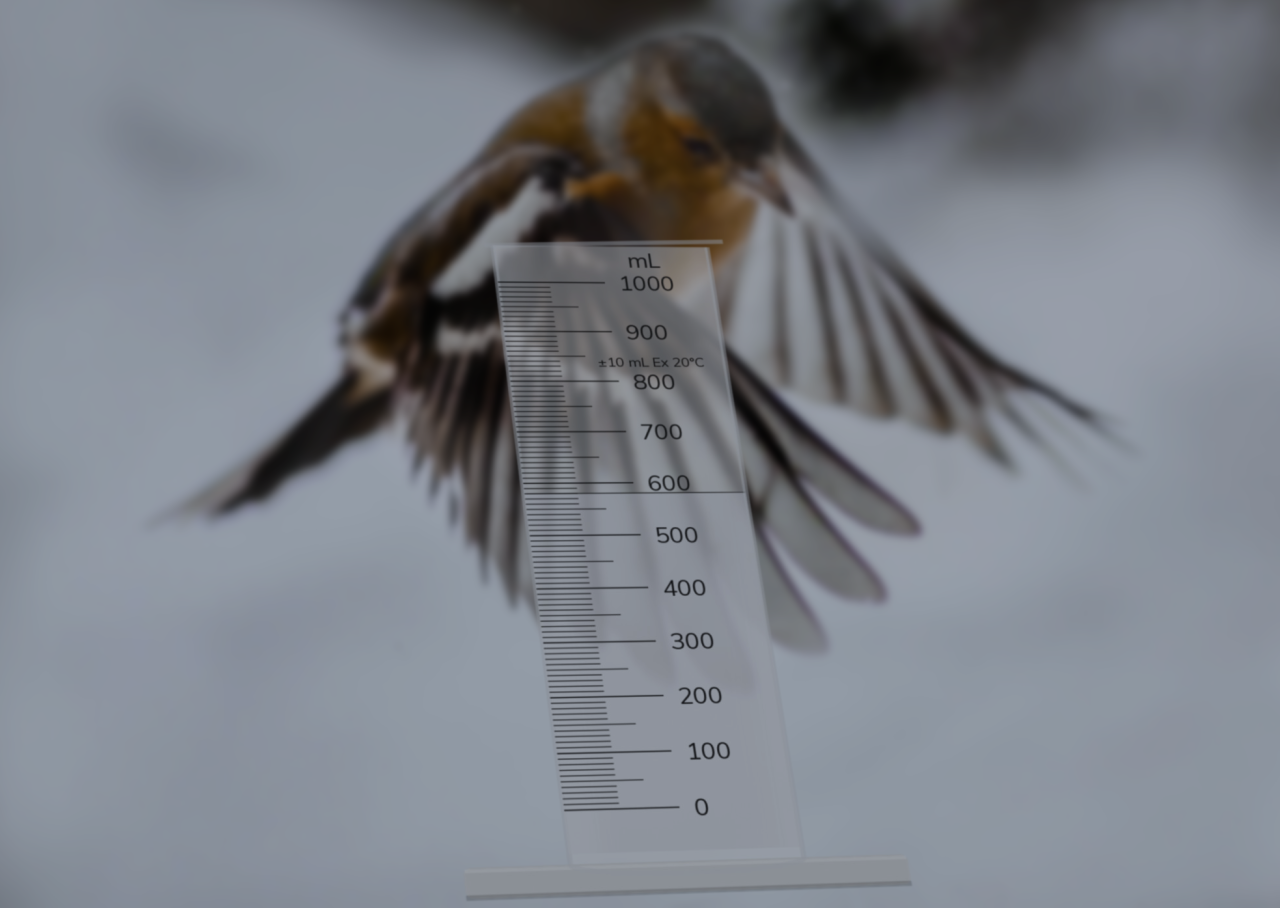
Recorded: 580 mL
